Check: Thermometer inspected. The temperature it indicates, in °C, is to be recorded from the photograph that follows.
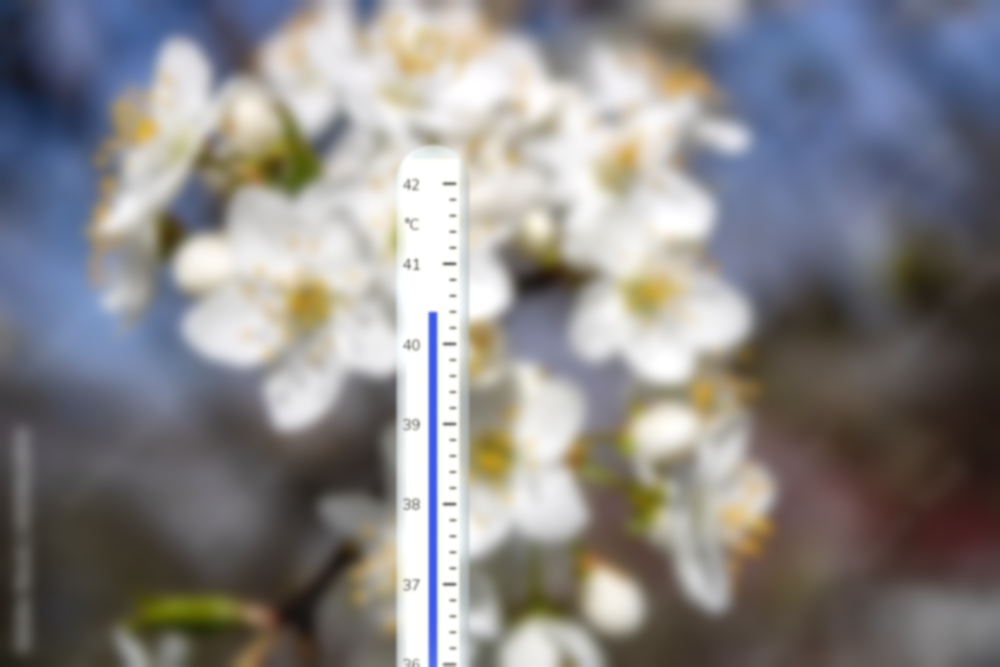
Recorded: 40.4 °C
